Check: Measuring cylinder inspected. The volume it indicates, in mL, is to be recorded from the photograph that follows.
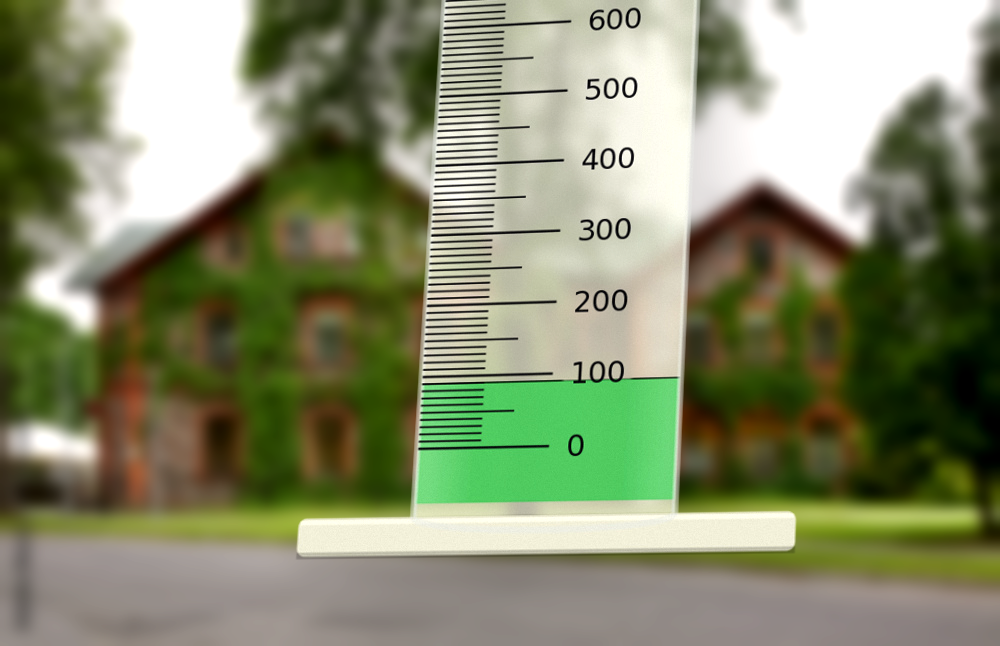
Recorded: 90 mL
